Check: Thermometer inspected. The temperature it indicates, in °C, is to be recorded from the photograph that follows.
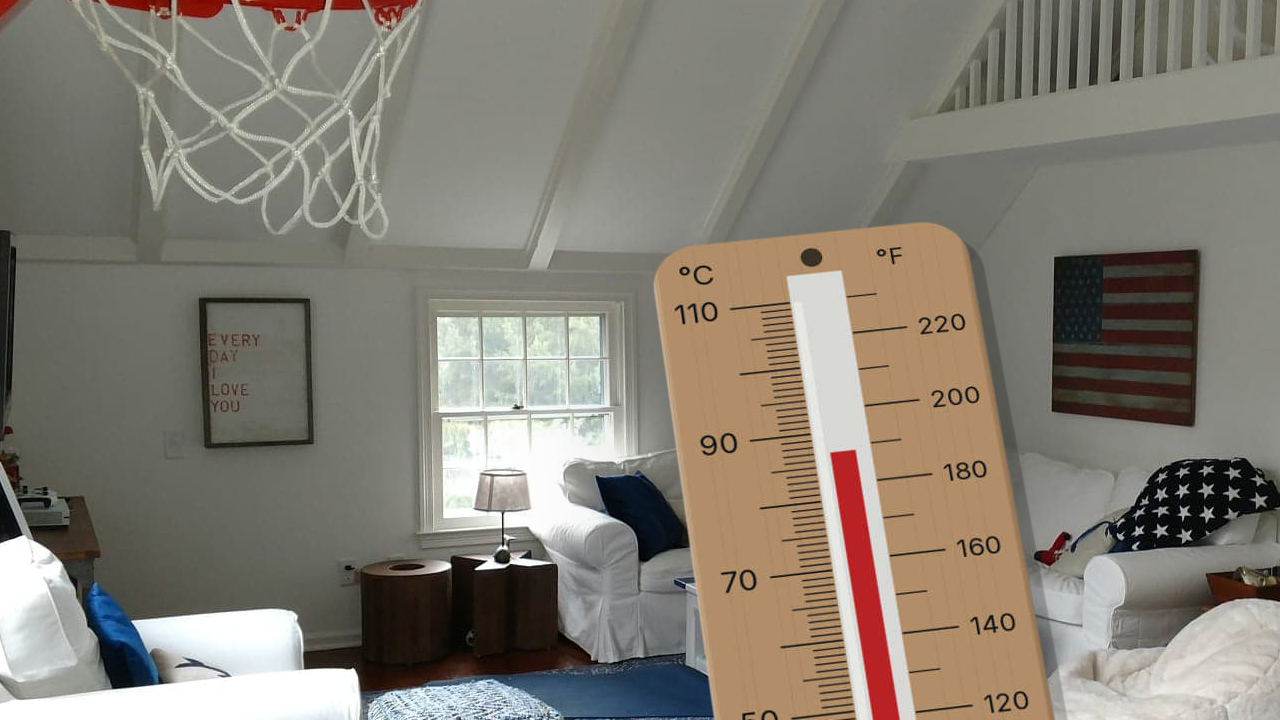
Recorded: 87 °C
